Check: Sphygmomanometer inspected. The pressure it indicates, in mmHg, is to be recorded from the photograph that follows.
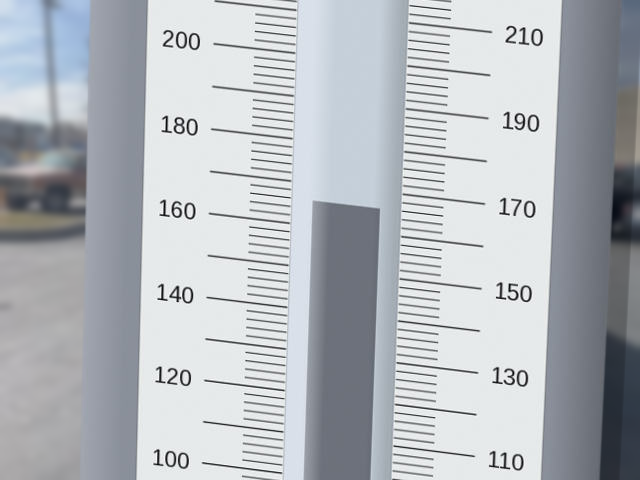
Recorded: 166 mmHg
